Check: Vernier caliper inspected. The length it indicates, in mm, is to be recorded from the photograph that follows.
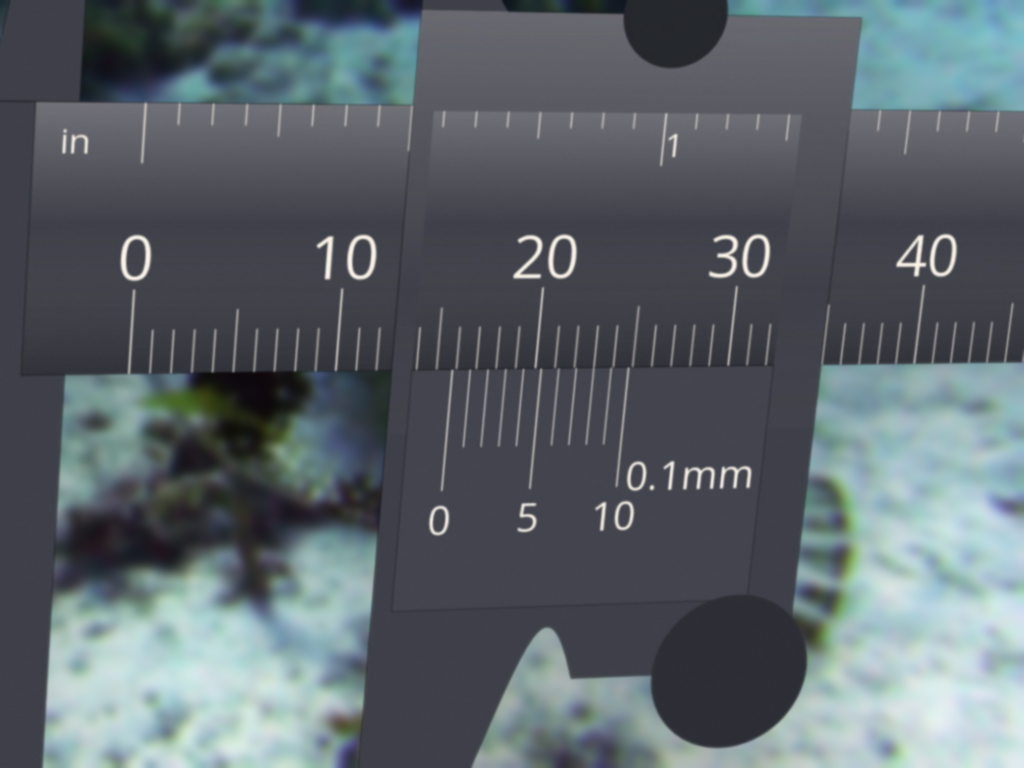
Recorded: 15.8 mm
